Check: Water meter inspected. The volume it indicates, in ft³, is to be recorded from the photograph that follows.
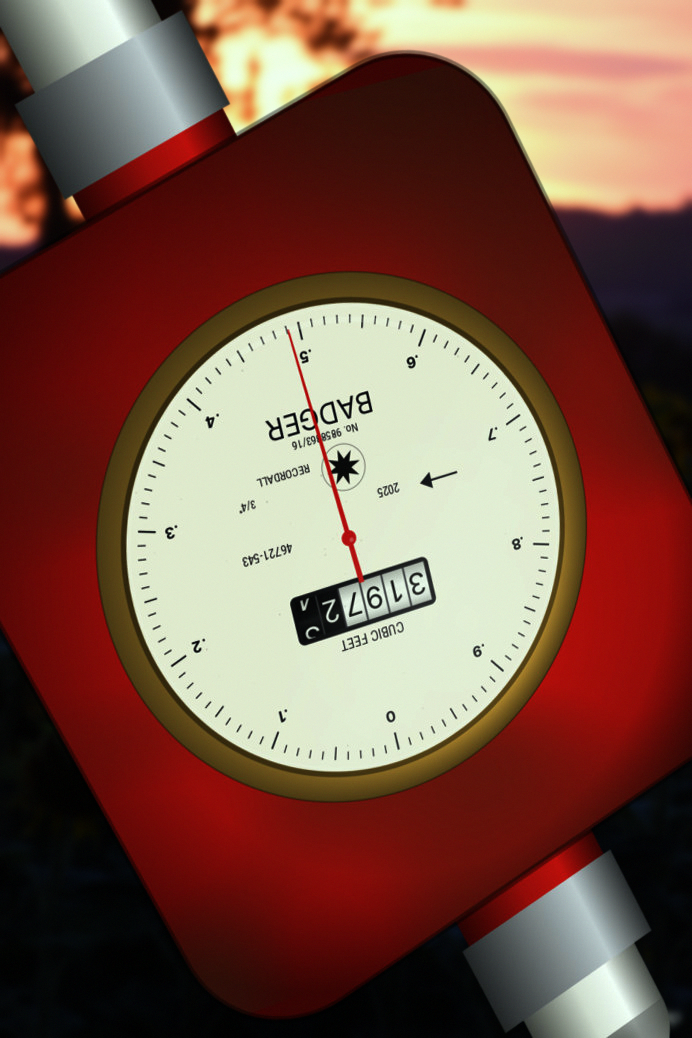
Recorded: 319723.49 ft³
